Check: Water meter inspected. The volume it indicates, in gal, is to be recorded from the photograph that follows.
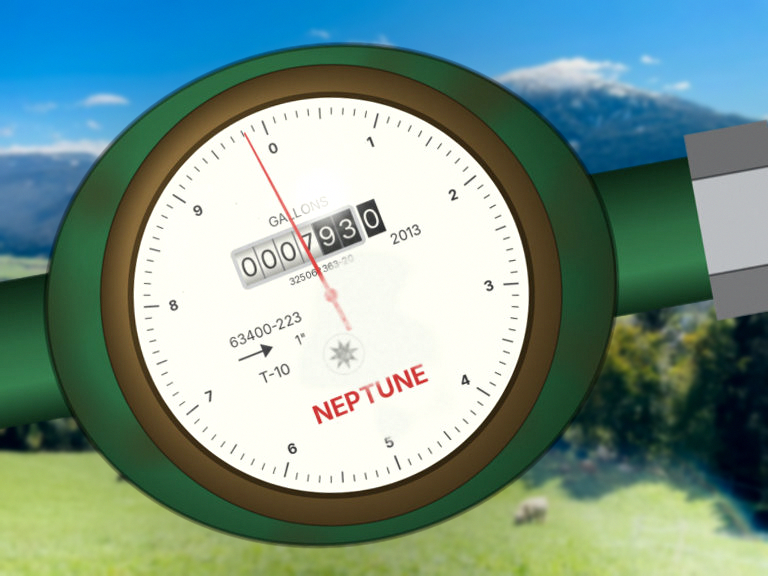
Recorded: 7929.8 gal
